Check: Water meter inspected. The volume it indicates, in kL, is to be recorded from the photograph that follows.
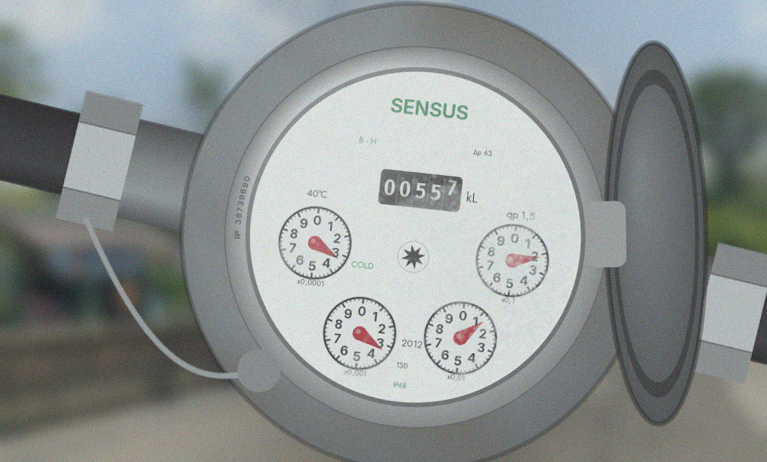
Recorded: 557.2133 kL
